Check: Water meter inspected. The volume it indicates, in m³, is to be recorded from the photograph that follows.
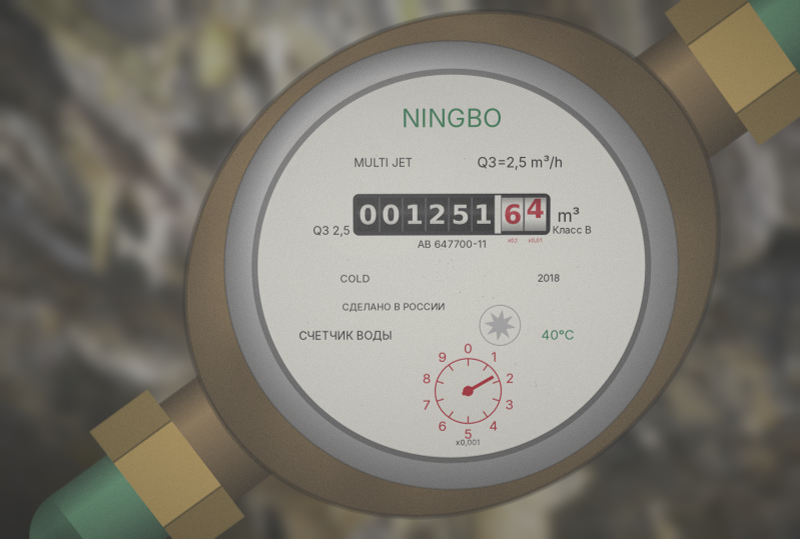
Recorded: 1251.641 m³
